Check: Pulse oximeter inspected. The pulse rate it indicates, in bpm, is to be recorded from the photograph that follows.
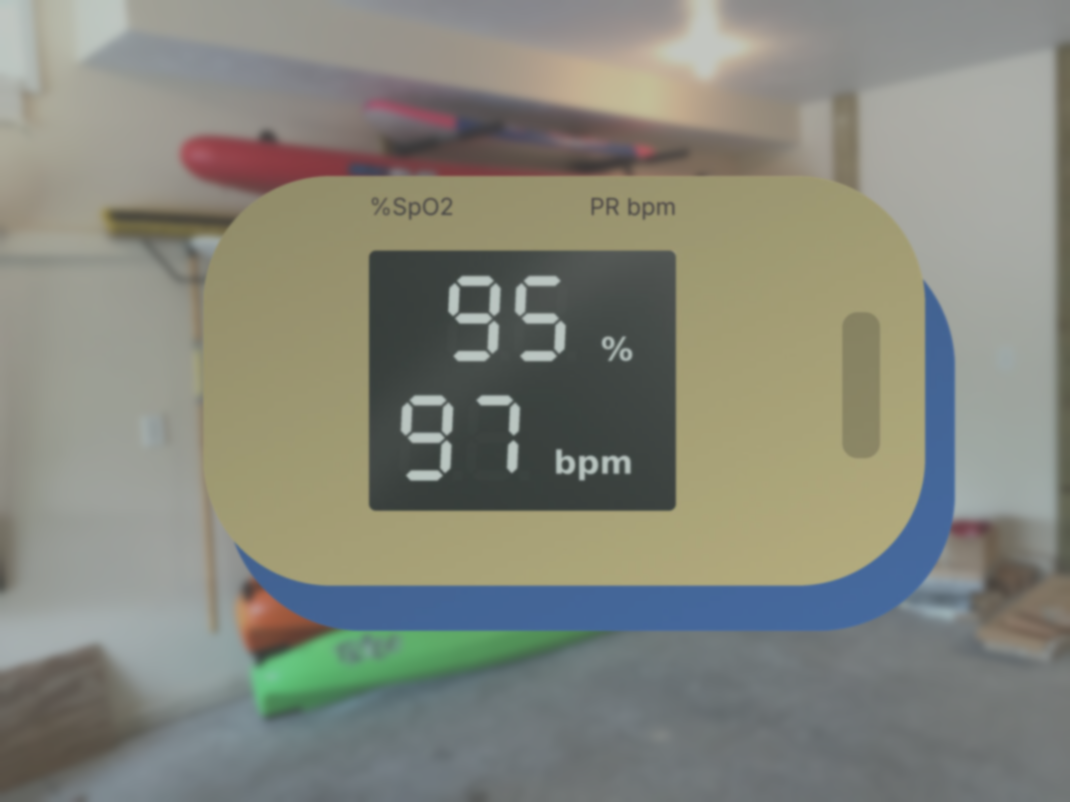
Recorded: 97 bpm
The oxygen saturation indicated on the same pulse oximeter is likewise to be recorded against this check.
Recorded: 95 %
